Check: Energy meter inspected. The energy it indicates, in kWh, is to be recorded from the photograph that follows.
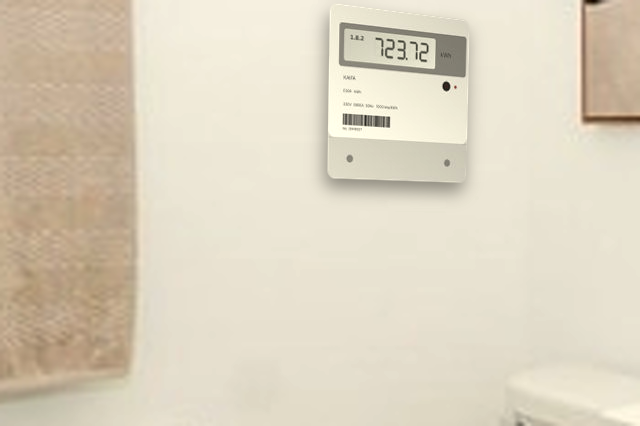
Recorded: 723.72 kWh
